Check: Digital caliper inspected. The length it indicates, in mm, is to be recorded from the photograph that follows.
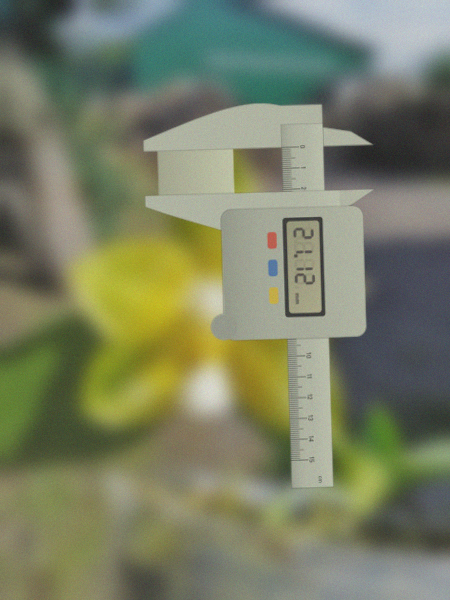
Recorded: 21.12 mm
